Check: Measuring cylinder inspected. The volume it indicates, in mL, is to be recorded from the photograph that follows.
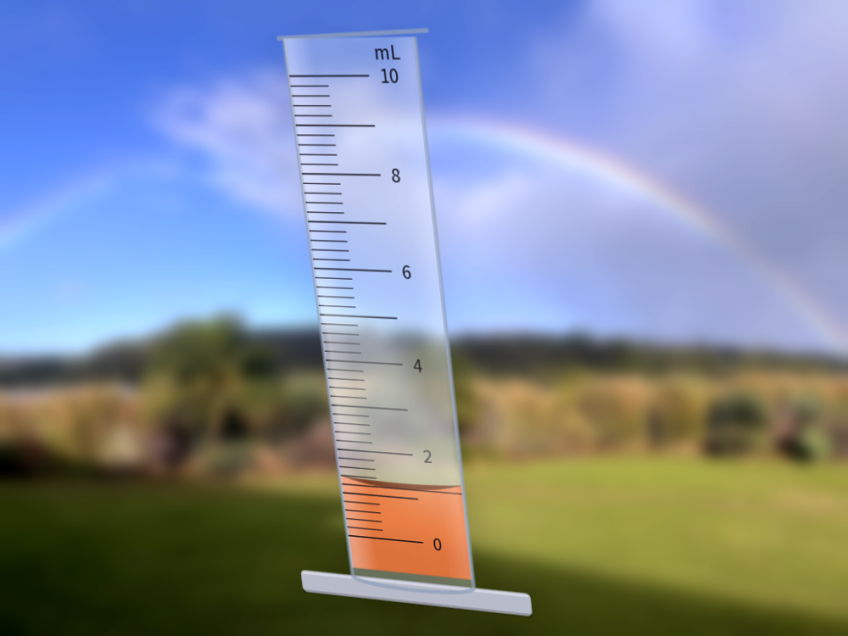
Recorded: 1.2 mL
